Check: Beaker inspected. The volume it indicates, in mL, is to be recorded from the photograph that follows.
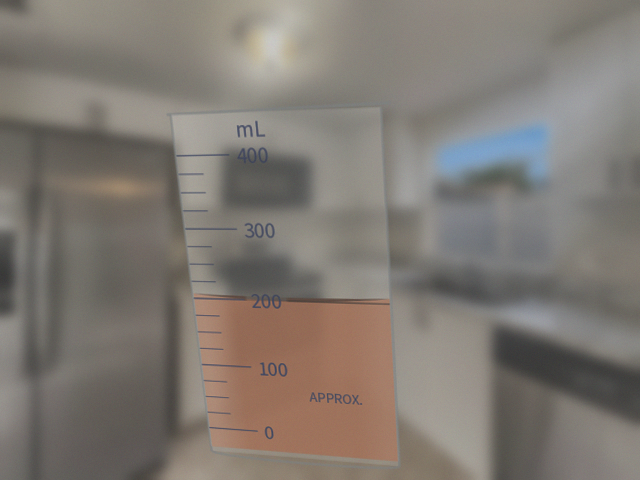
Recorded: 200 mL
